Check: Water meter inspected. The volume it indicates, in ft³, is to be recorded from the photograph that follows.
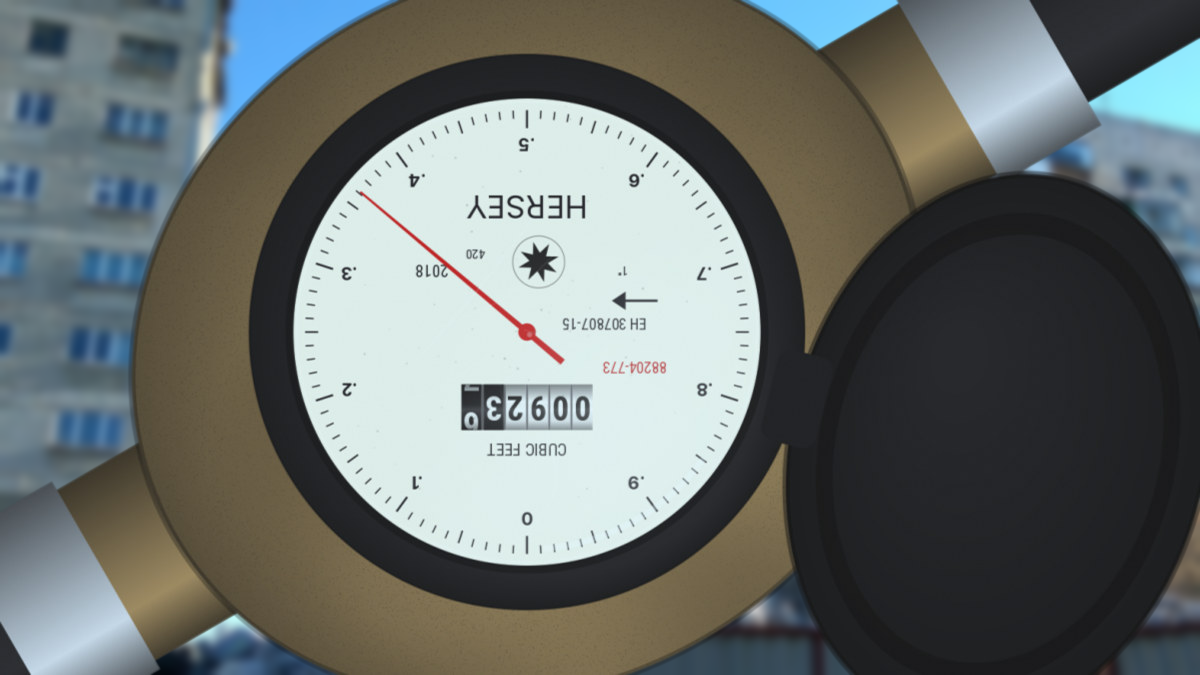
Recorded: 9236.36 ft³
